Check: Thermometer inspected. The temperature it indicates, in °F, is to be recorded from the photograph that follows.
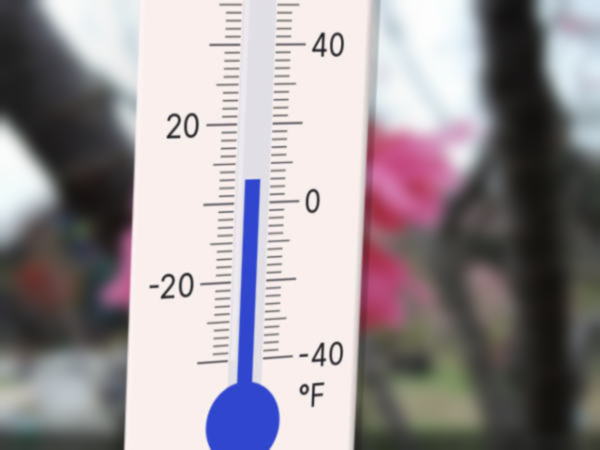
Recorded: 6 °F
